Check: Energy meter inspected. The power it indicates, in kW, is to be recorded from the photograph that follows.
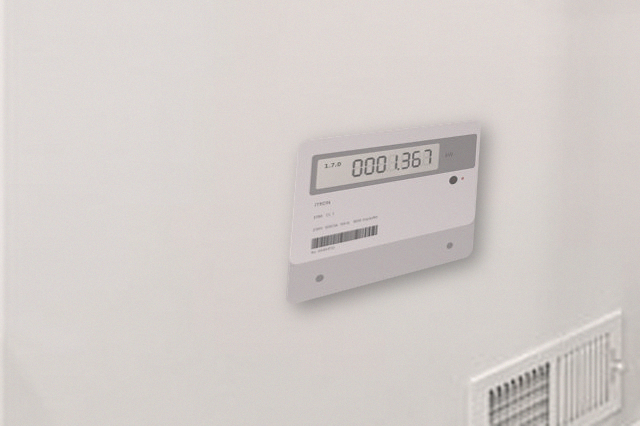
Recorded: 1.367 kW
